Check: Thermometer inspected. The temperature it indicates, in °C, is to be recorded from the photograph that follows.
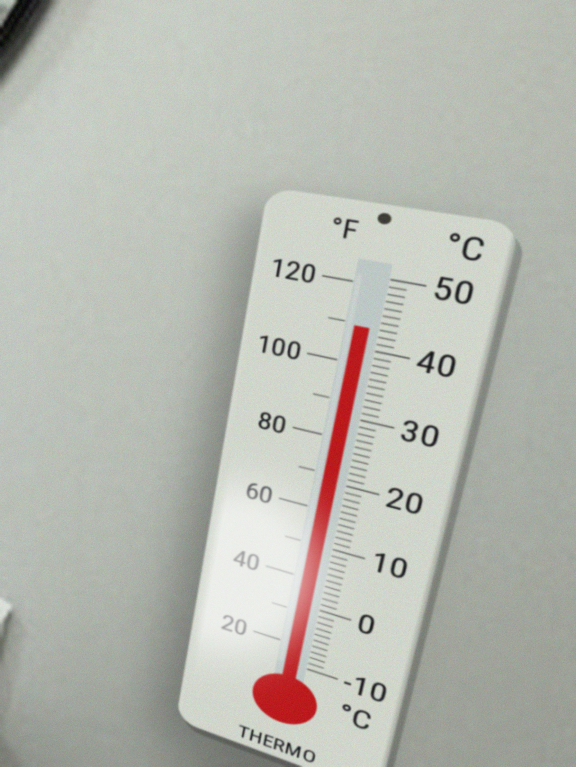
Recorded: 43 °C
